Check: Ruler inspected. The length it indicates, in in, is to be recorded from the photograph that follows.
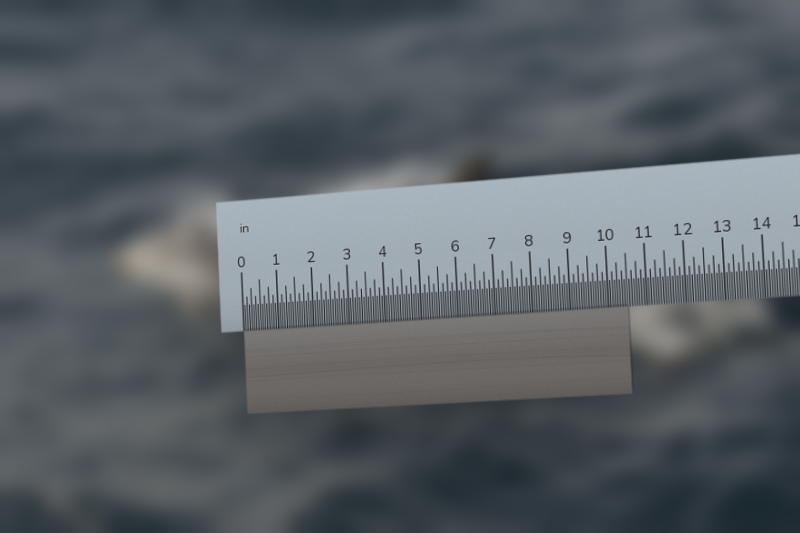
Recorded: 10.5 in
